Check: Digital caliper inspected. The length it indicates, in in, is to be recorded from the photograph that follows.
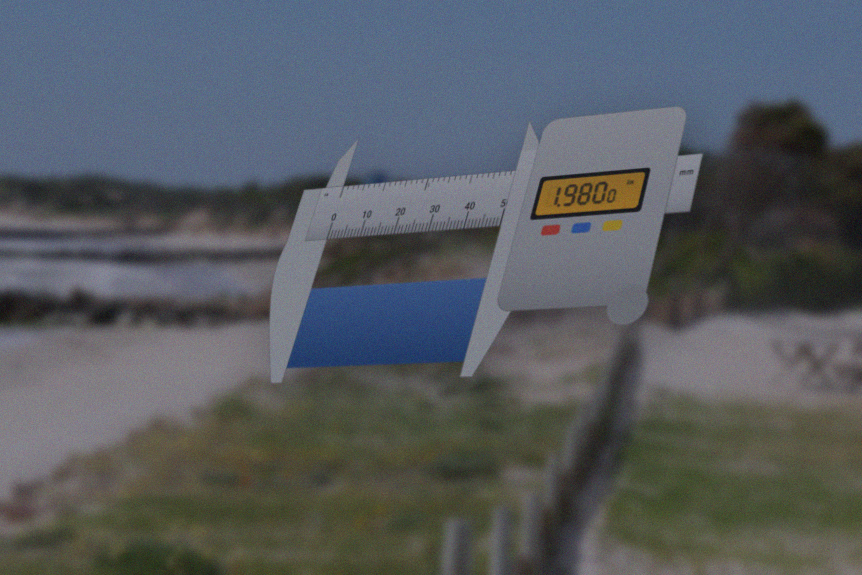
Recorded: 1.9800 in
